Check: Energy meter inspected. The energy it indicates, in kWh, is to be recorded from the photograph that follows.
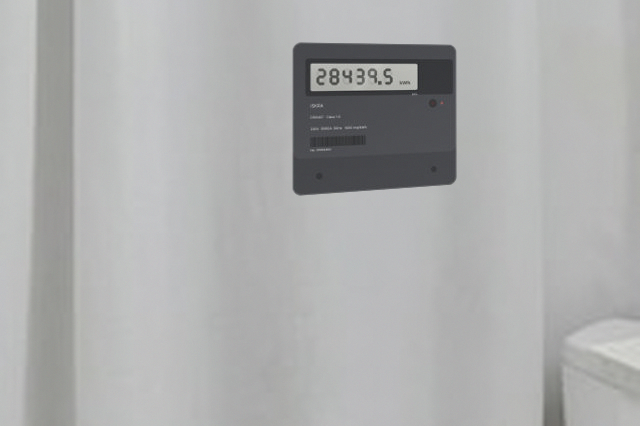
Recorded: 28439.5 kWh
